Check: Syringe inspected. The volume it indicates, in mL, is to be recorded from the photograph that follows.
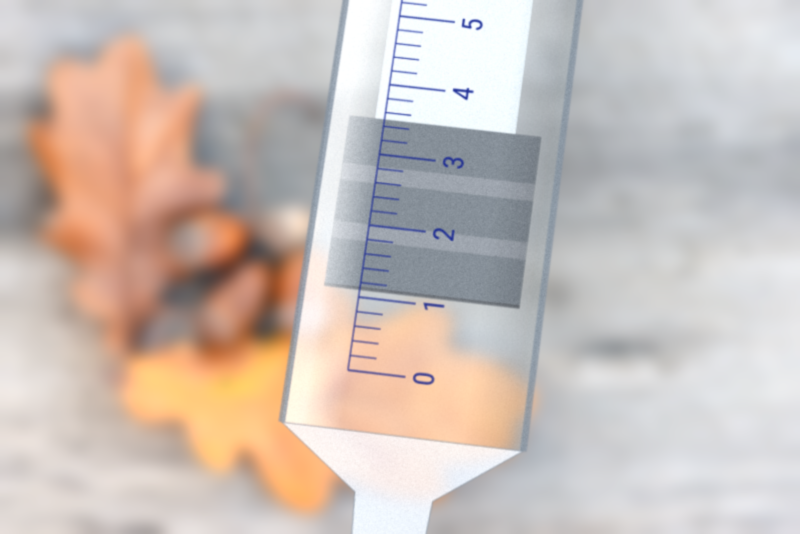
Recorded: 1.1 mL
